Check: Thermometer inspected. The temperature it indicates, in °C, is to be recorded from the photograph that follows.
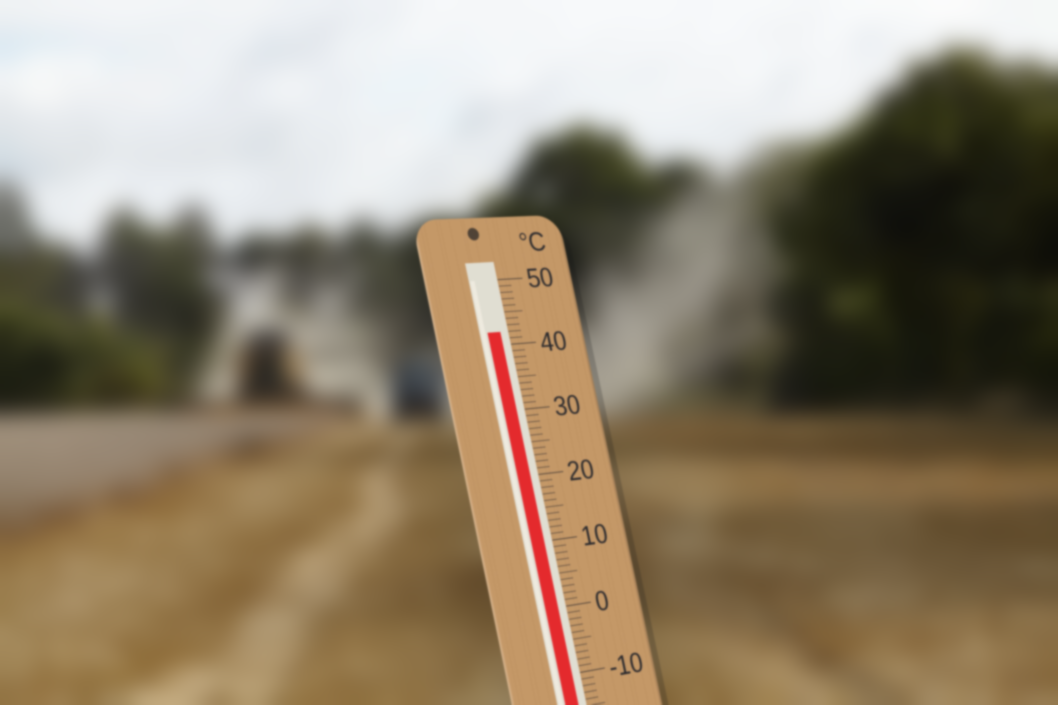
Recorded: 42 °C
